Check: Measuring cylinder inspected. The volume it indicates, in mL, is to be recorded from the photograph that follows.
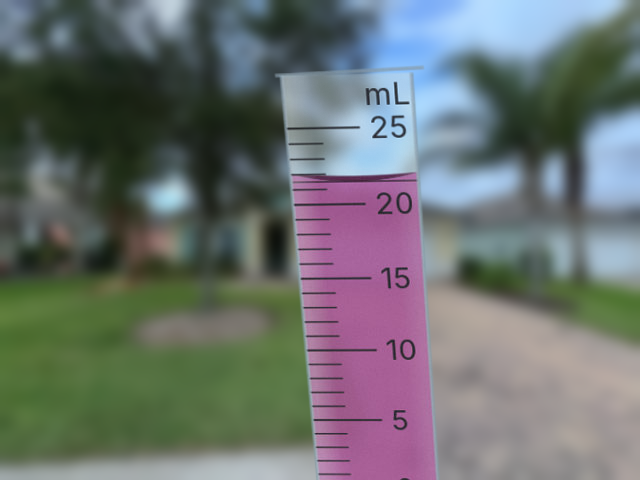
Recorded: 21.5 mL
